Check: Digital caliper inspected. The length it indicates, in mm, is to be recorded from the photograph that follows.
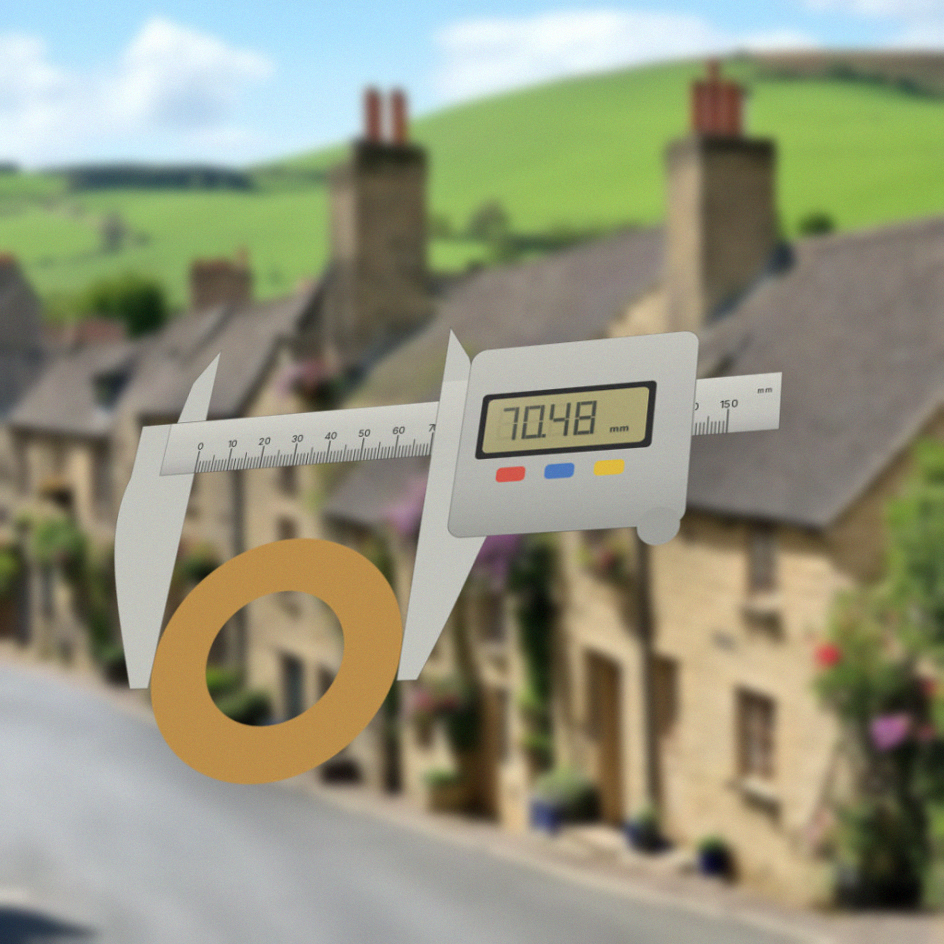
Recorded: 70.48 mm
